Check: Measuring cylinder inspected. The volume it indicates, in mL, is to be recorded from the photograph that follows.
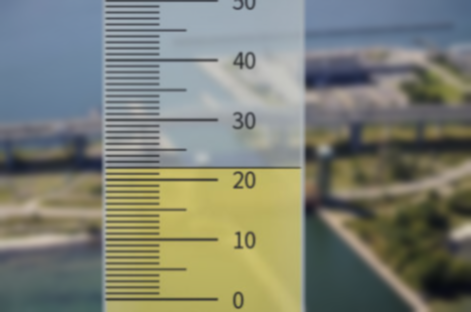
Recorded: 22 mL
